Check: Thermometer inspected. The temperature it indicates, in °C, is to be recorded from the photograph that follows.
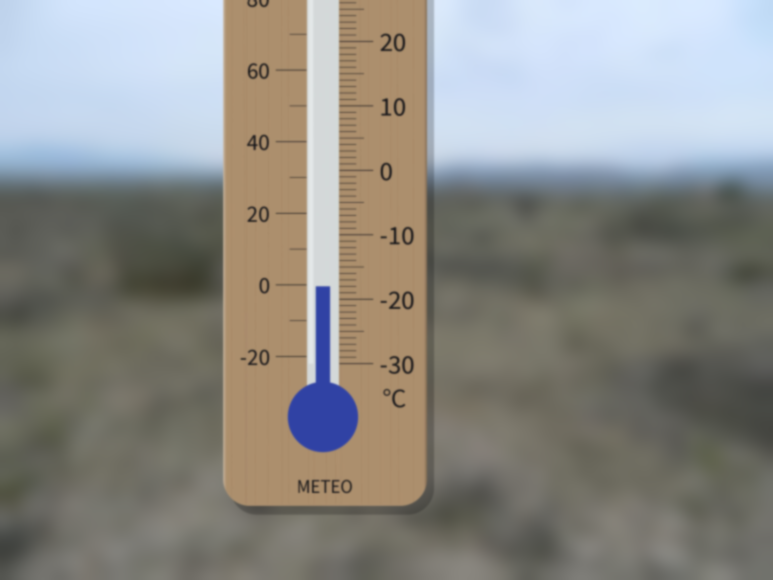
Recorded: -18 °C
